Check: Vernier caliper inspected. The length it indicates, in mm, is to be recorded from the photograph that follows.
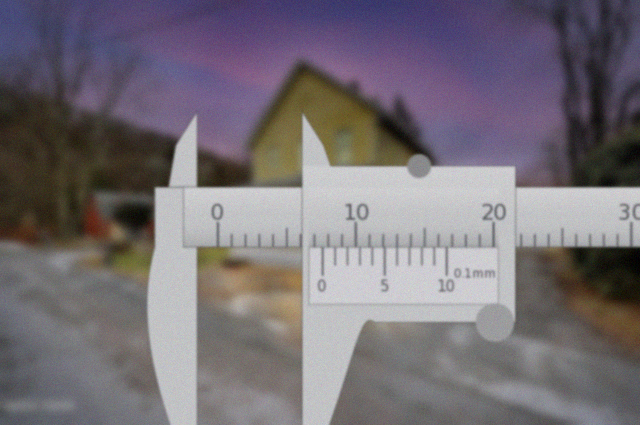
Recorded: 7.6 mm
